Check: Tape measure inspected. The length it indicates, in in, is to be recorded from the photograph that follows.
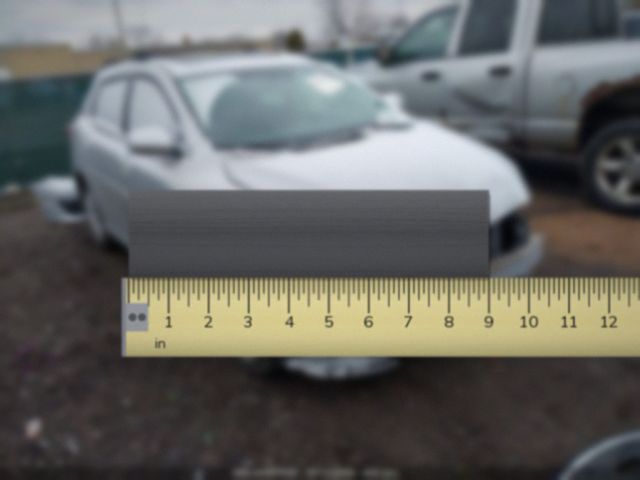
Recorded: 9 in
